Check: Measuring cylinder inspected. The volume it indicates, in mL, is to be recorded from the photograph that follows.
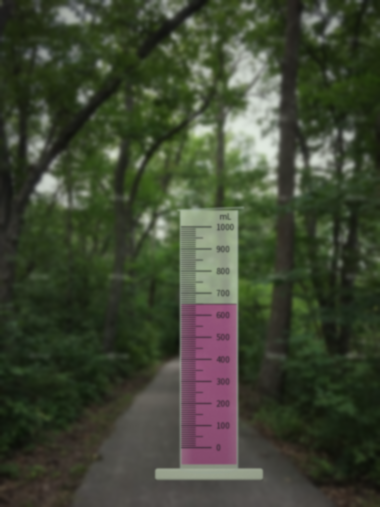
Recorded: 650 mL
